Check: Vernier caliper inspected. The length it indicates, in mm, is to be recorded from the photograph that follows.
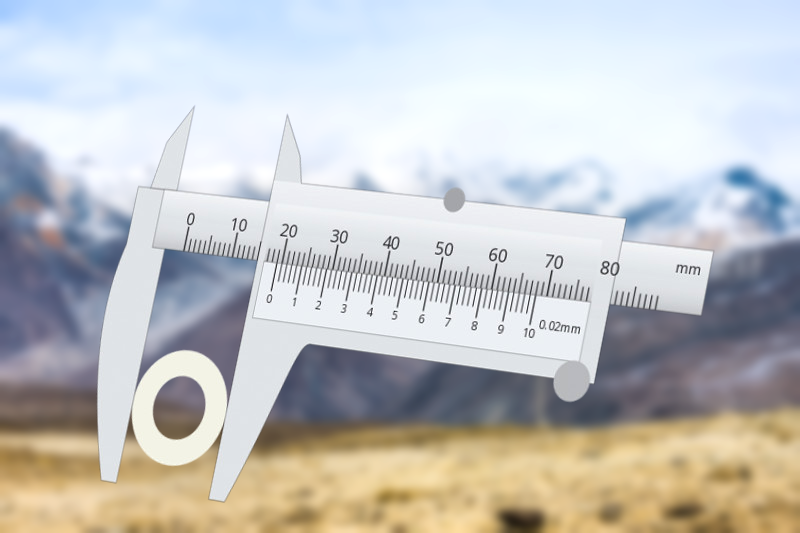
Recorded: 19.0 mm
